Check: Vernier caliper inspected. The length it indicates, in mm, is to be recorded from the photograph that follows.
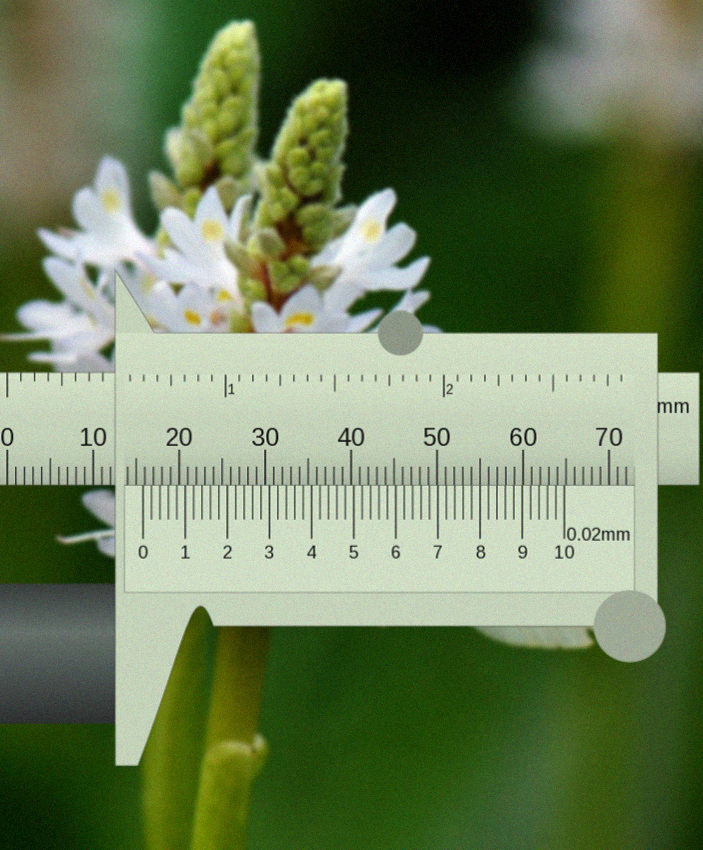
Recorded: 15.8 mm
